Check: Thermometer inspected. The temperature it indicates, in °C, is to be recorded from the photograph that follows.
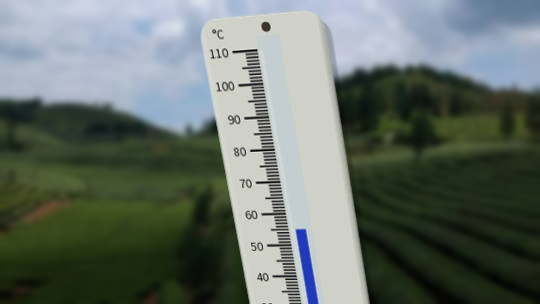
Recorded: 55 °C
